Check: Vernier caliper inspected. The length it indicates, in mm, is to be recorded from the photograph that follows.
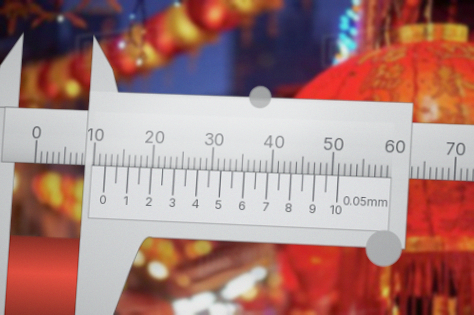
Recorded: 12.0 mm
